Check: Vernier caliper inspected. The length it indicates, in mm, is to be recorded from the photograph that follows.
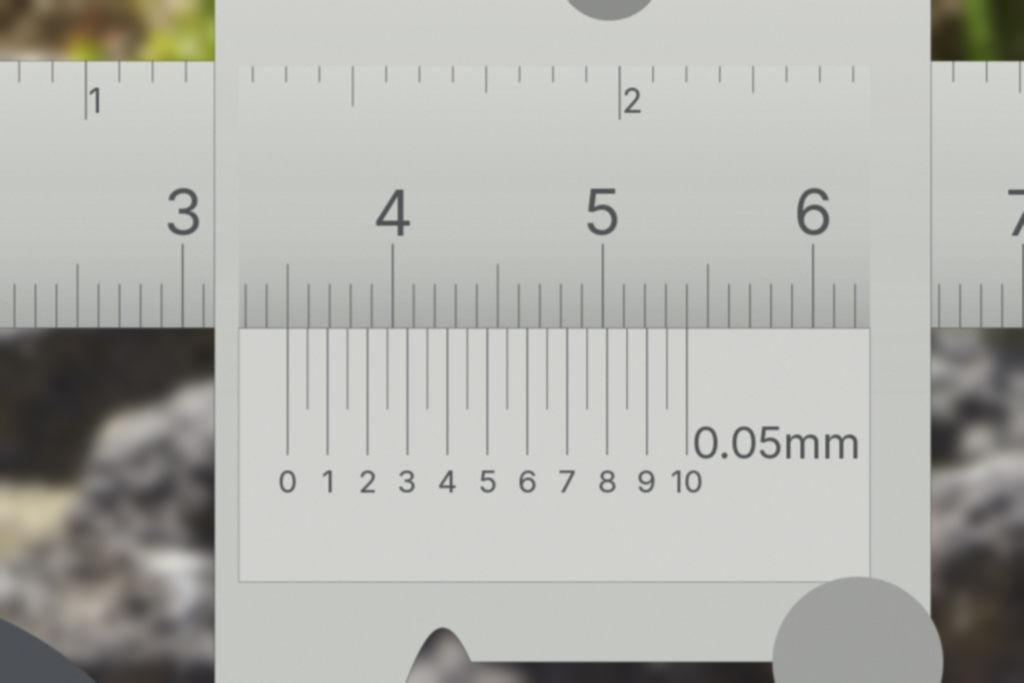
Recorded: 35.0 mm
